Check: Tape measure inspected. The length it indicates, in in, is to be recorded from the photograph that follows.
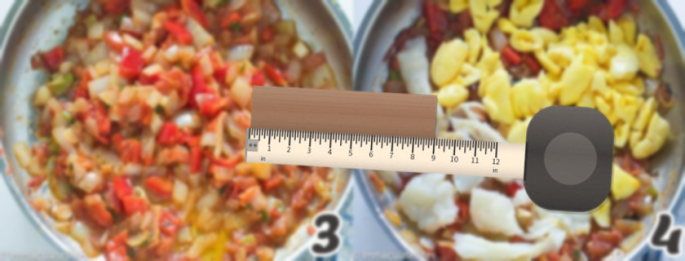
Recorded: 9 in
